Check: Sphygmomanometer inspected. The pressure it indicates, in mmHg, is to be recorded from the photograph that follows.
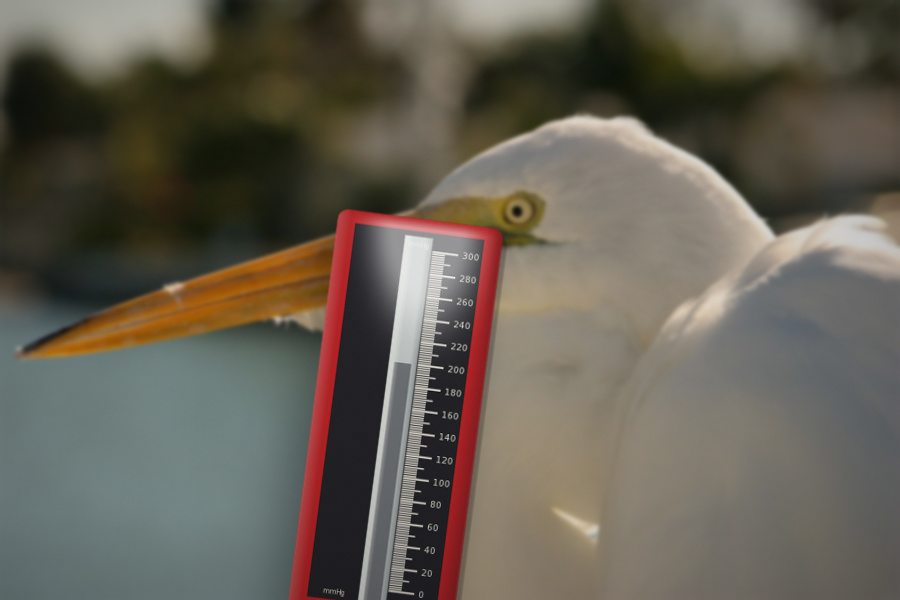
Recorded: 200 mmHg
